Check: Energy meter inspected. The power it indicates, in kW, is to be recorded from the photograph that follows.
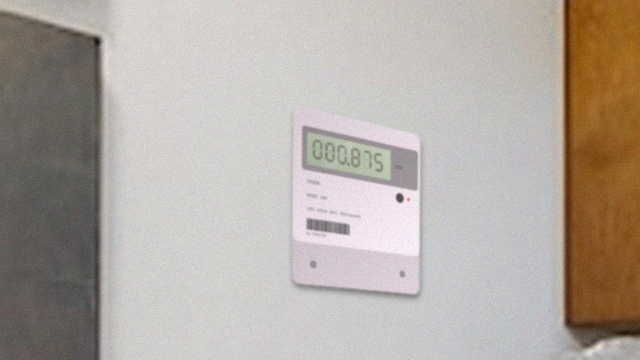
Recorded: 0.875 kW
